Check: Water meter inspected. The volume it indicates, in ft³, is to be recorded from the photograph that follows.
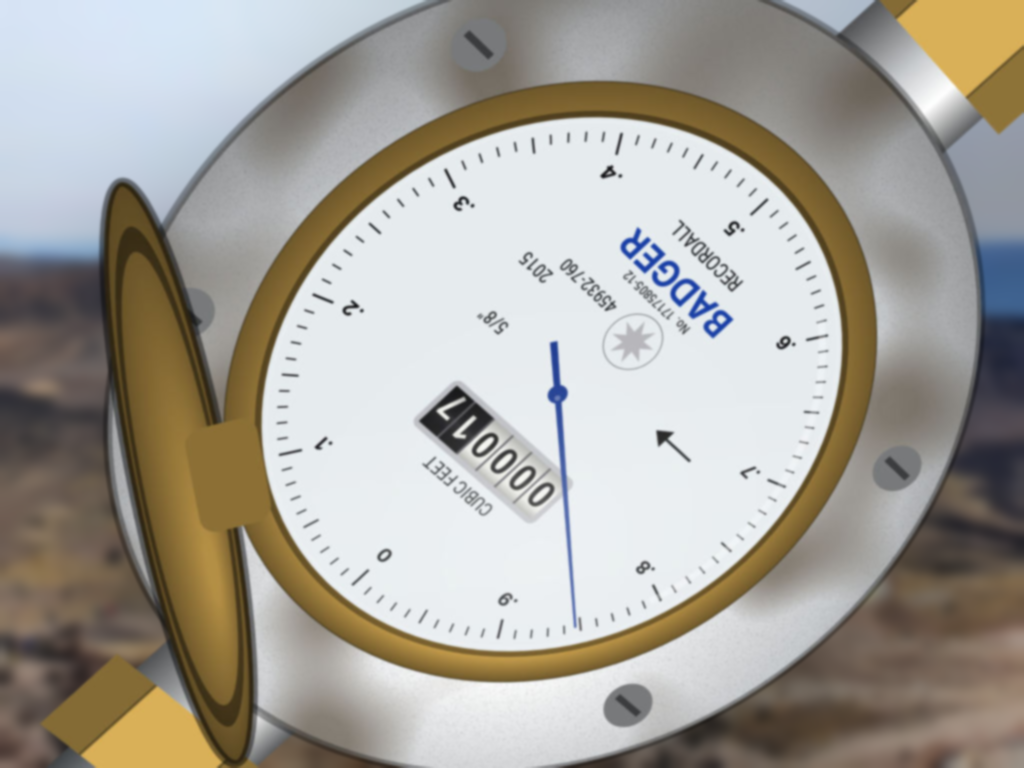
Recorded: 16.85 ft³
